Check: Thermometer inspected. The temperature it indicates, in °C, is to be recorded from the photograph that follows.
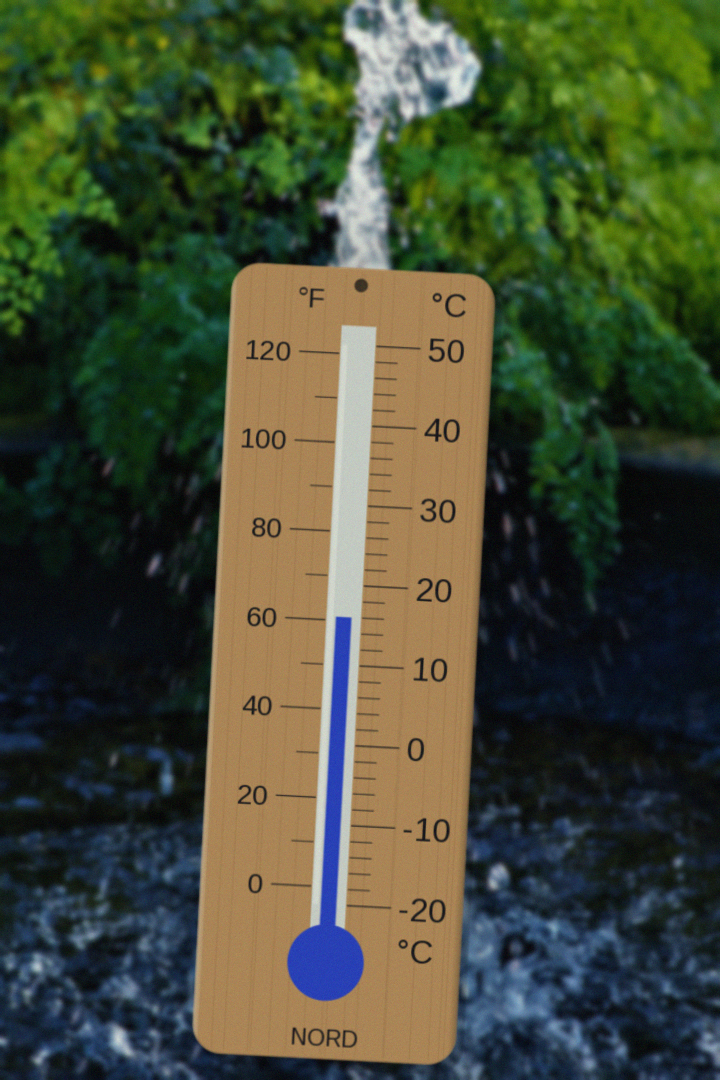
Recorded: 16 °C
